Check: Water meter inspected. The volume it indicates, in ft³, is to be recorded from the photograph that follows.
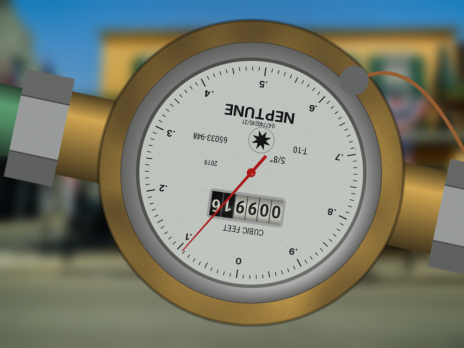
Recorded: 9916.09 ft³
